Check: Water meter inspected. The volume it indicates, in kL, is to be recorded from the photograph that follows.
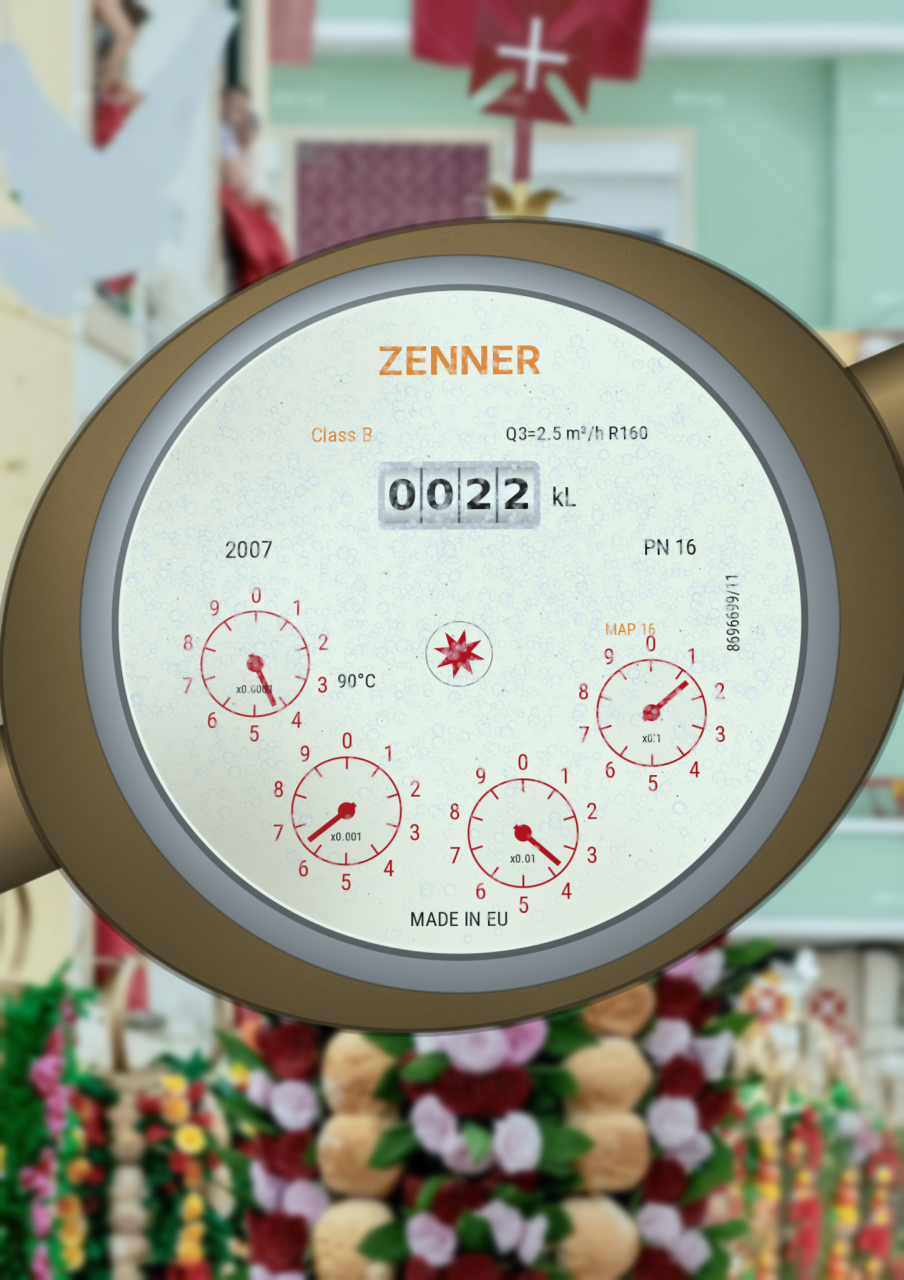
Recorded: 22.1364 kL
